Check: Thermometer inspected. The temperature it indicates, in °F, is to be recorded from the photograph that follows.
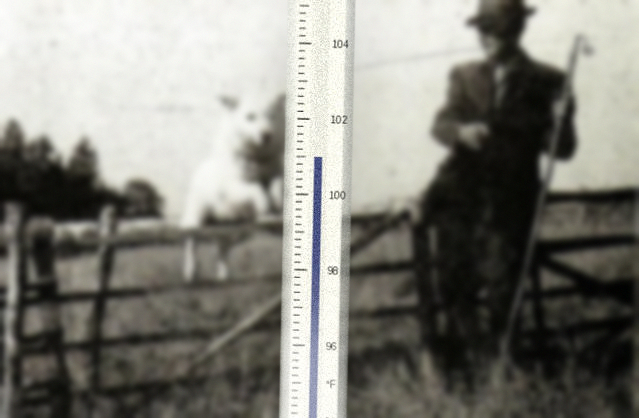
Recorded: 101 °F
